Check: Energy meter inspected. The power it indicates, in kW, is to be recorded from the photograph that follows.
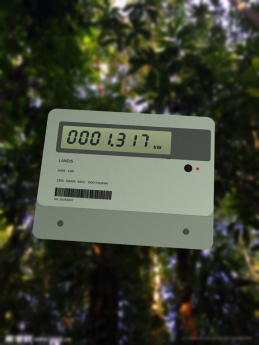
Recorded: 1.317 kW
